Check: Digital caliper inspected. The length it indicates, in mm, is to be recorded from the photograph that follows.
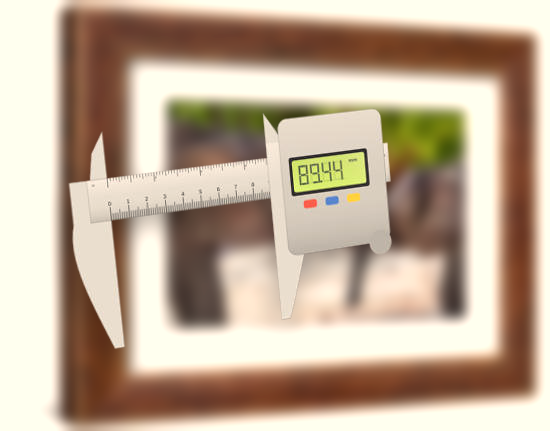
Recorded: 89.44 mm
